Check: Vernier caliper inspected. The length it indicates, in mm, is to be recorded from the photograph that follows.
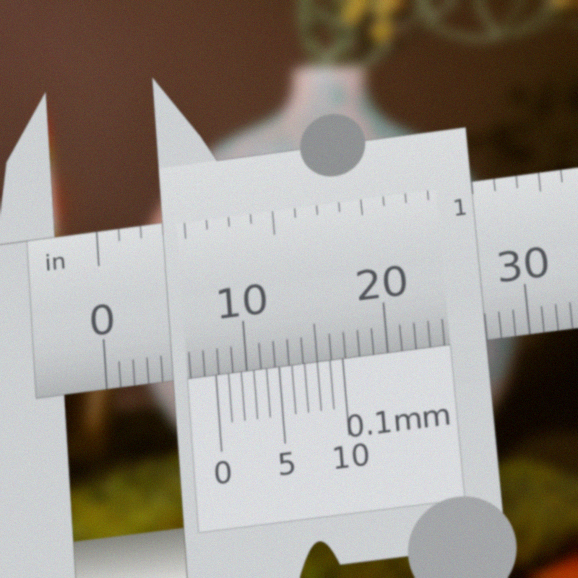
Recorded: 7.8 mm
